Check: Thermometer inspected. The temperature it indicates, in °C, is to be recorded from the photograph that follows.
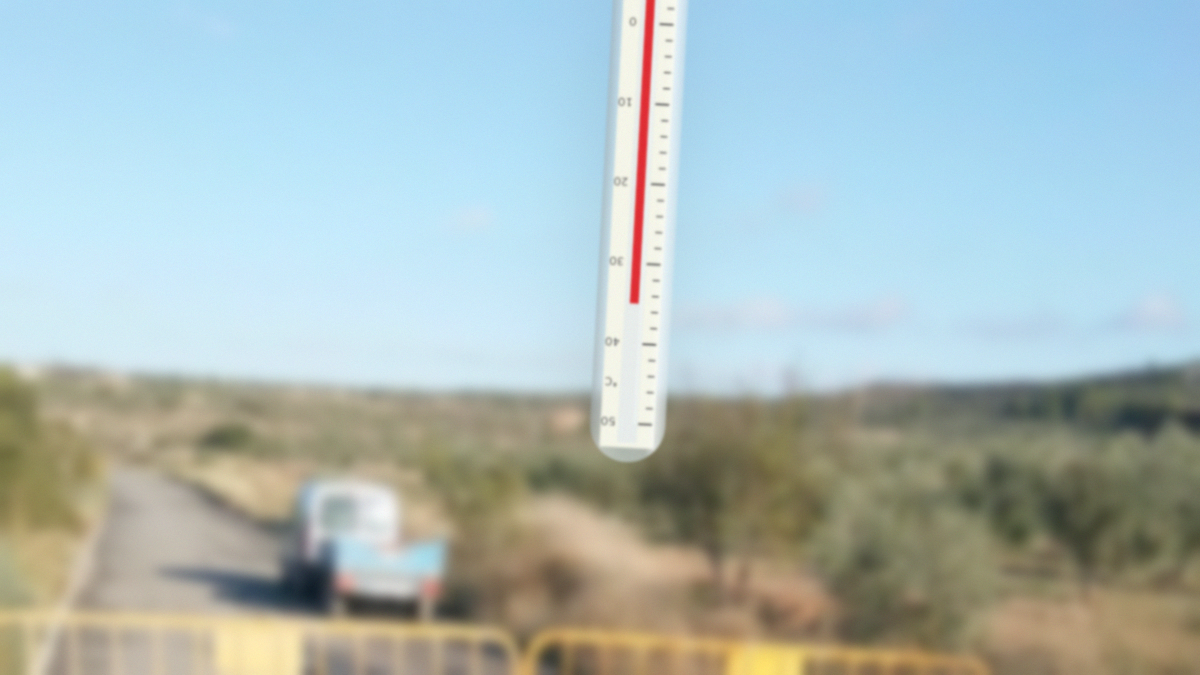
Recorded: 35 °C
